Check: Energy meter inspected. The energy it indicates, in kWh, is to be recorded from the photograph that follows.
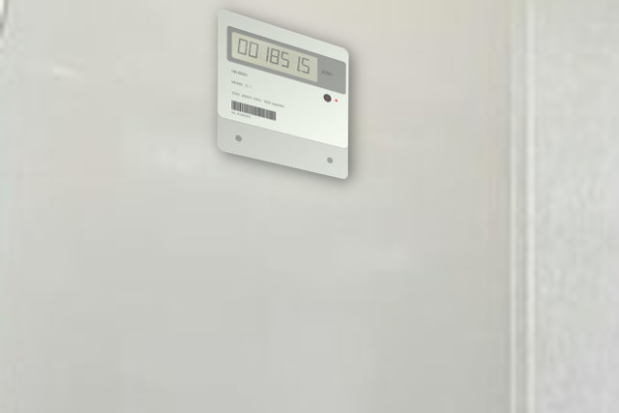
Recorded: 1851.5 kWh
